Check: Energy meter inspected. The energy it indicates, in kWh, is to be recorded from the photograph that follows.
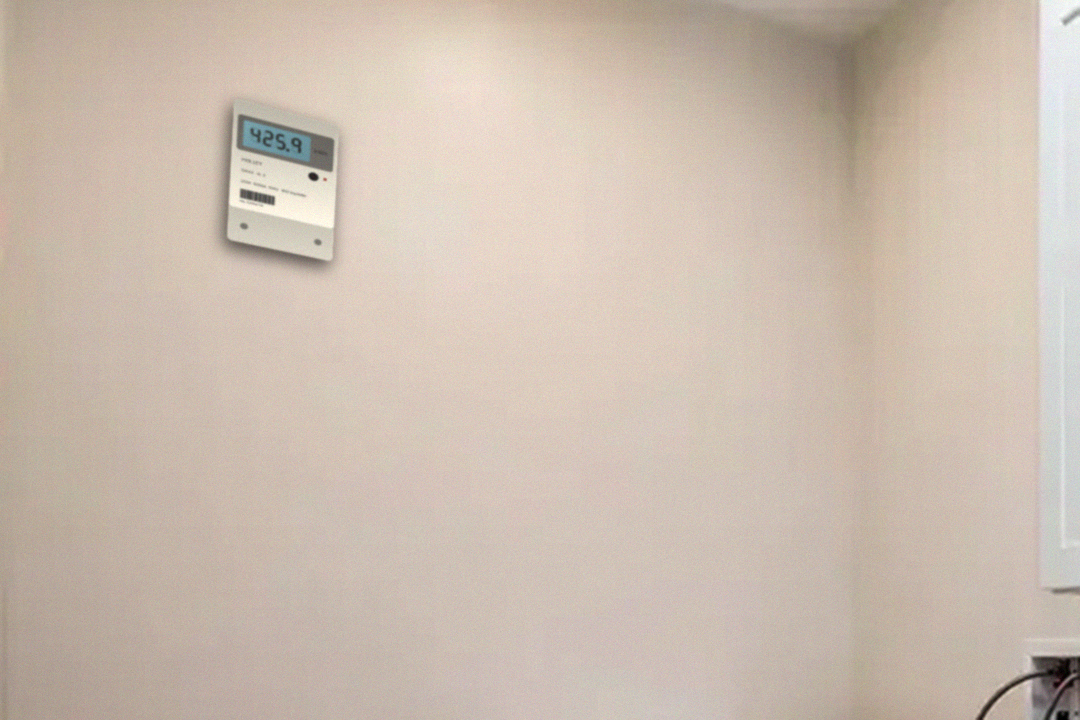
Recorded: 425.9 kWh
